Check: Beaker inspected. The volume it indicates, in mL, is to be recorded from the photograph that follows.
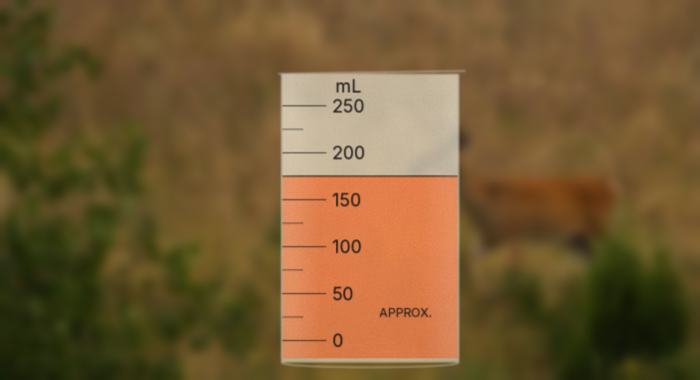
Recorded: 175 mL
